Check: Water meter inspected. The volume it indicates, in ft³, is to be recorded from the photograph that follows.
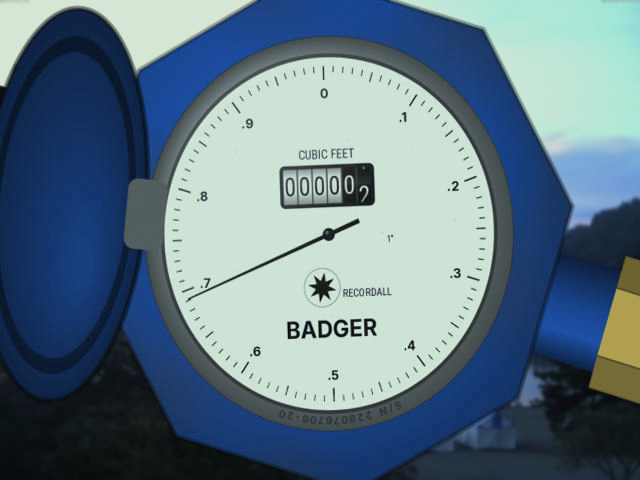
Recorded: 1.69 ft³
